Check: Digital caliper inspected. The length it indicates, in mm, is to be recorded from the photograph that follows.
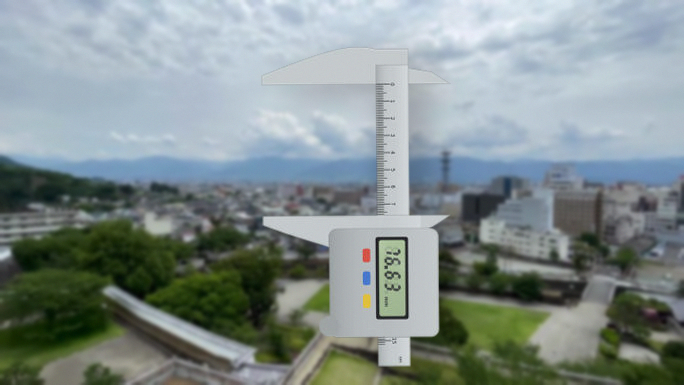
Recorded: 76.63 mm
